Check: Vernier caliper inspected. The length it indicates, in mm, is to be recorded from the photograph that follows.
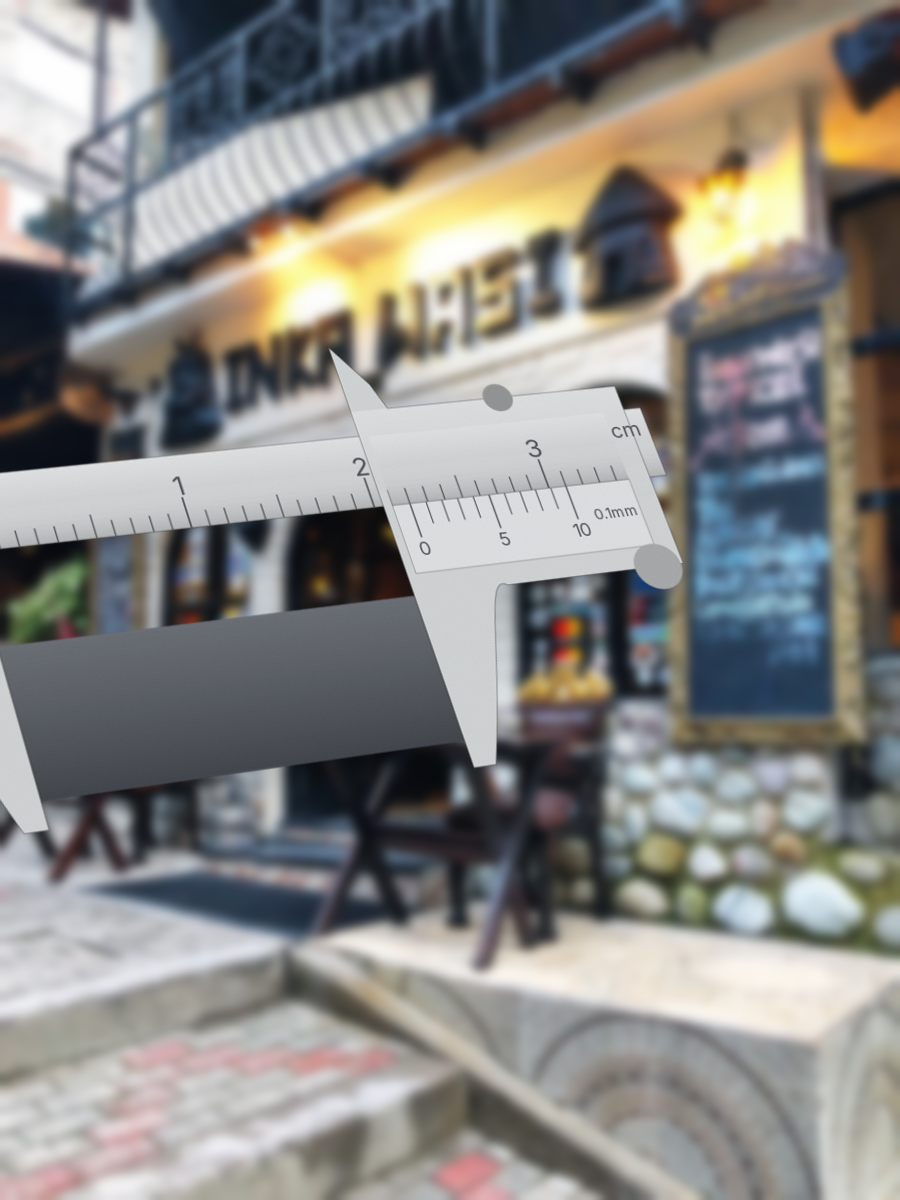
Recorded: 22.0 mm
